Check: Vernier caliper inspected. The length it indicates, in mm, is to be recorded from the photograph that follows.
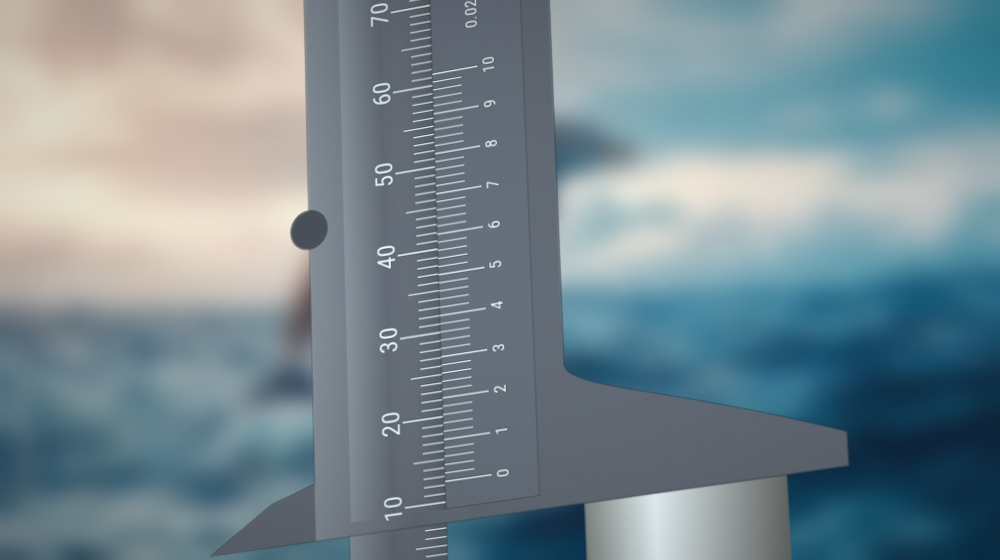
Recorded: 12.4 mm
